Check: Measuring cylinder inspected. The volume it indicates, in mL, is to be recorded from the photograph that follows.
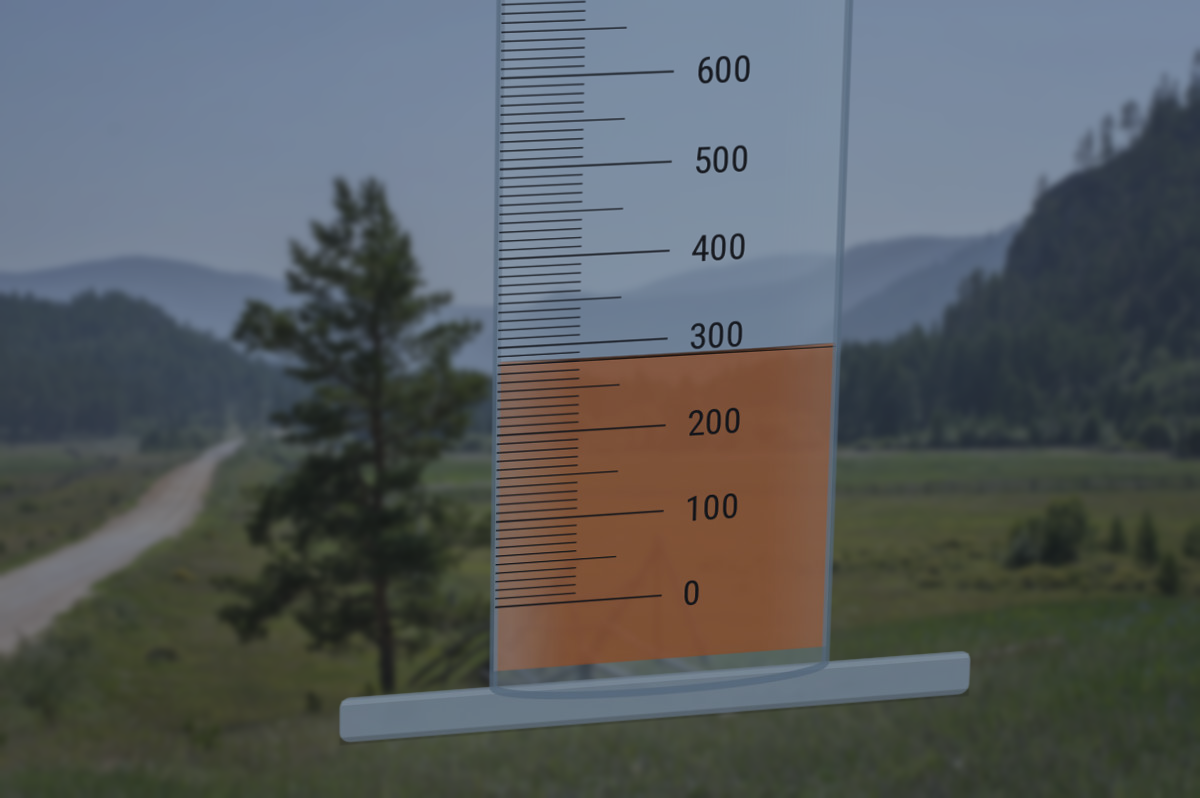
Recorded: 280 mL
